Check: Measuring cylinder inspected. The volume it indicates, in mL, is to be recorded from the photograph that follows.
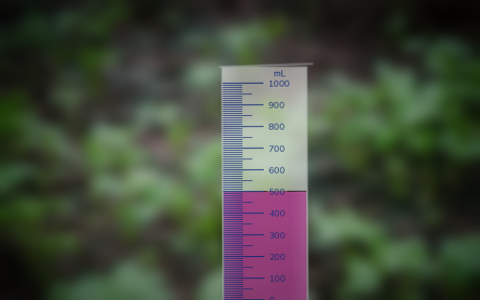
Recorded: 500 mL
